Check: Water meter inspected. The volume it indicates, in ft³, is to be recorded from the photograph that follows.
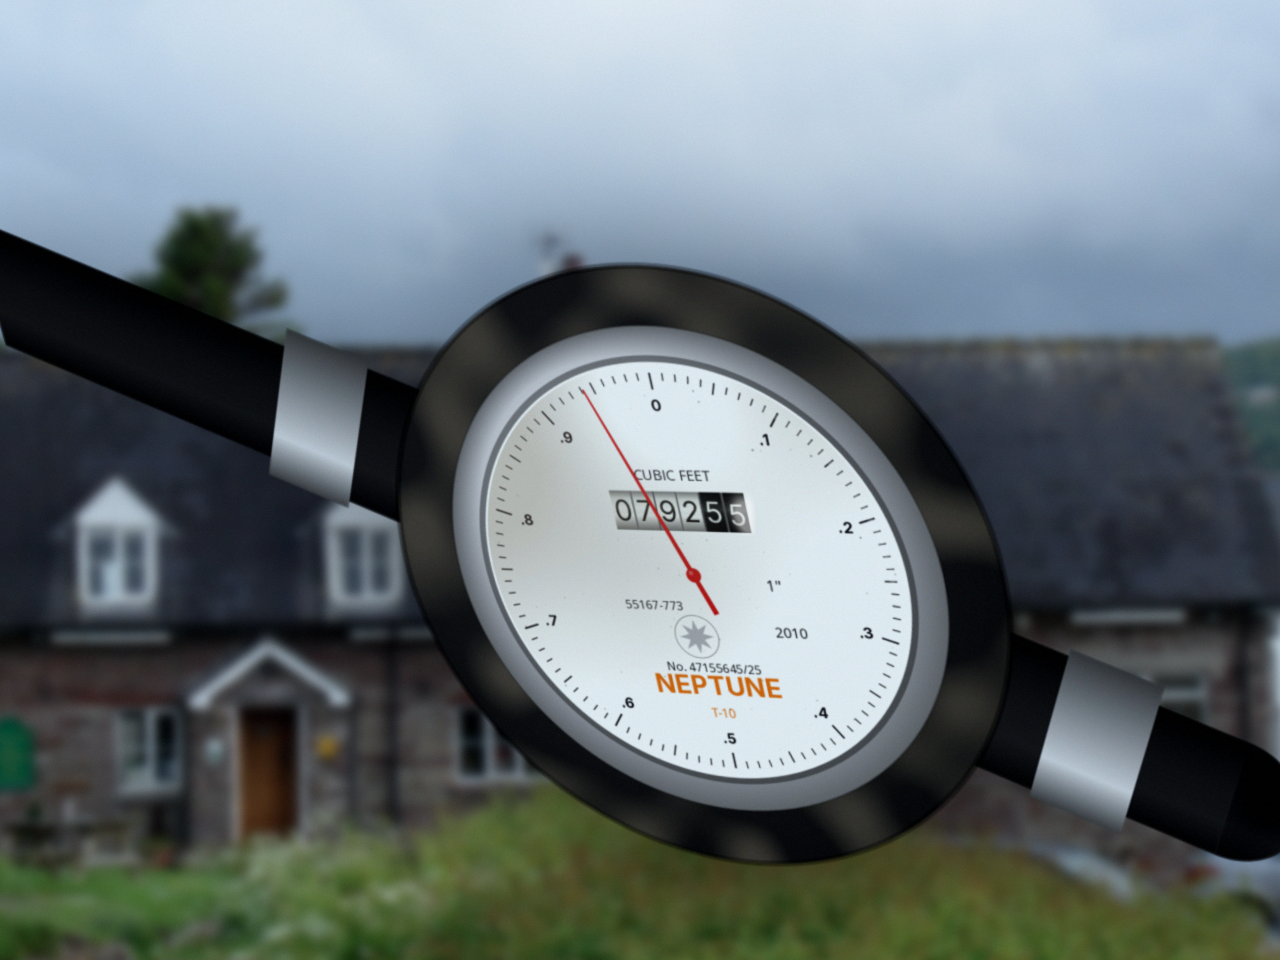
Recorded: 79254.94 ft³
